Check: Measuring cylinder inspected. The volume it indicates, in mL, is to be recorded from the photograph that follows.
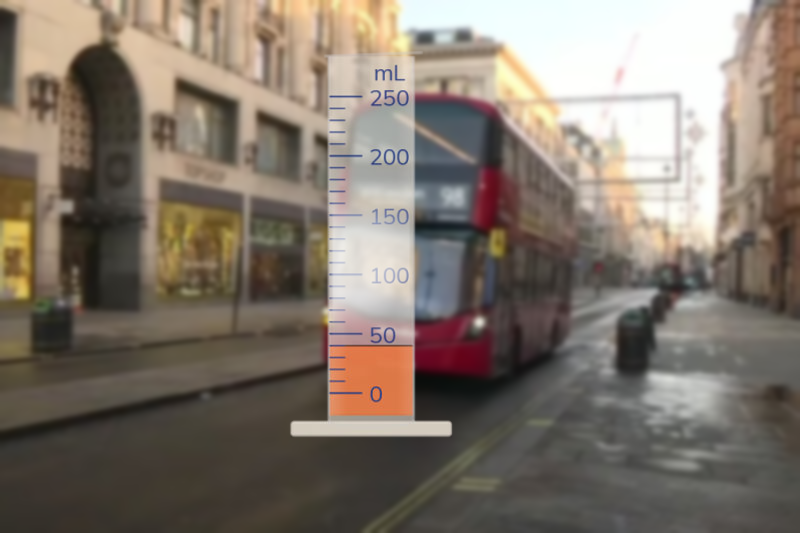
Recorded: 40 mL
